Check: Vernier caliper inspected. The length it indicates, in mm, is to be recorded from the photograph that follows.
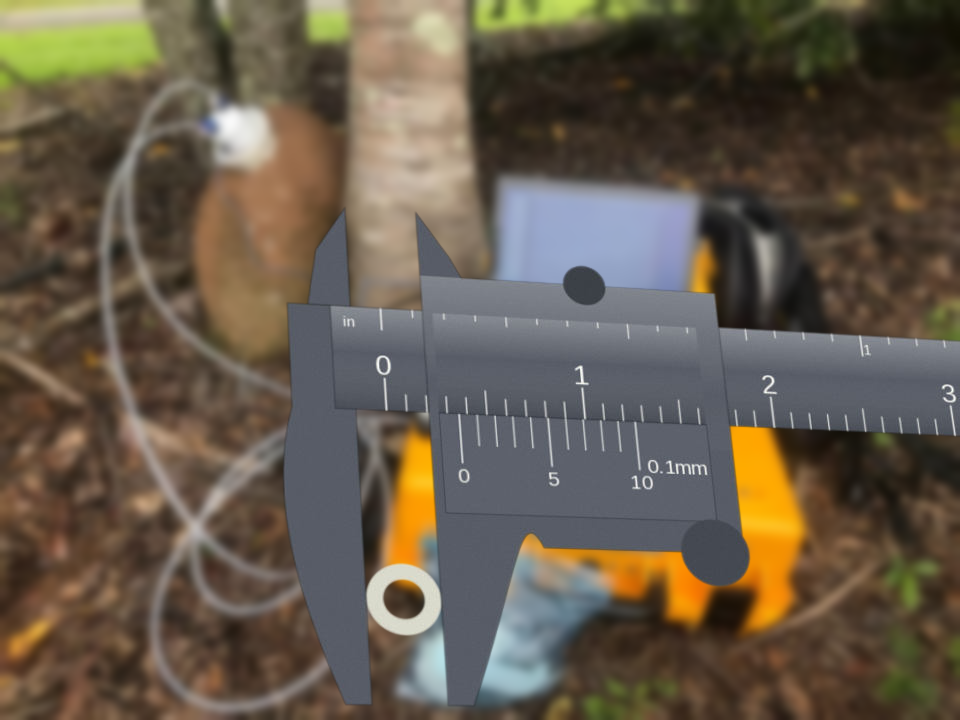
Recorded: 3.6 mm
